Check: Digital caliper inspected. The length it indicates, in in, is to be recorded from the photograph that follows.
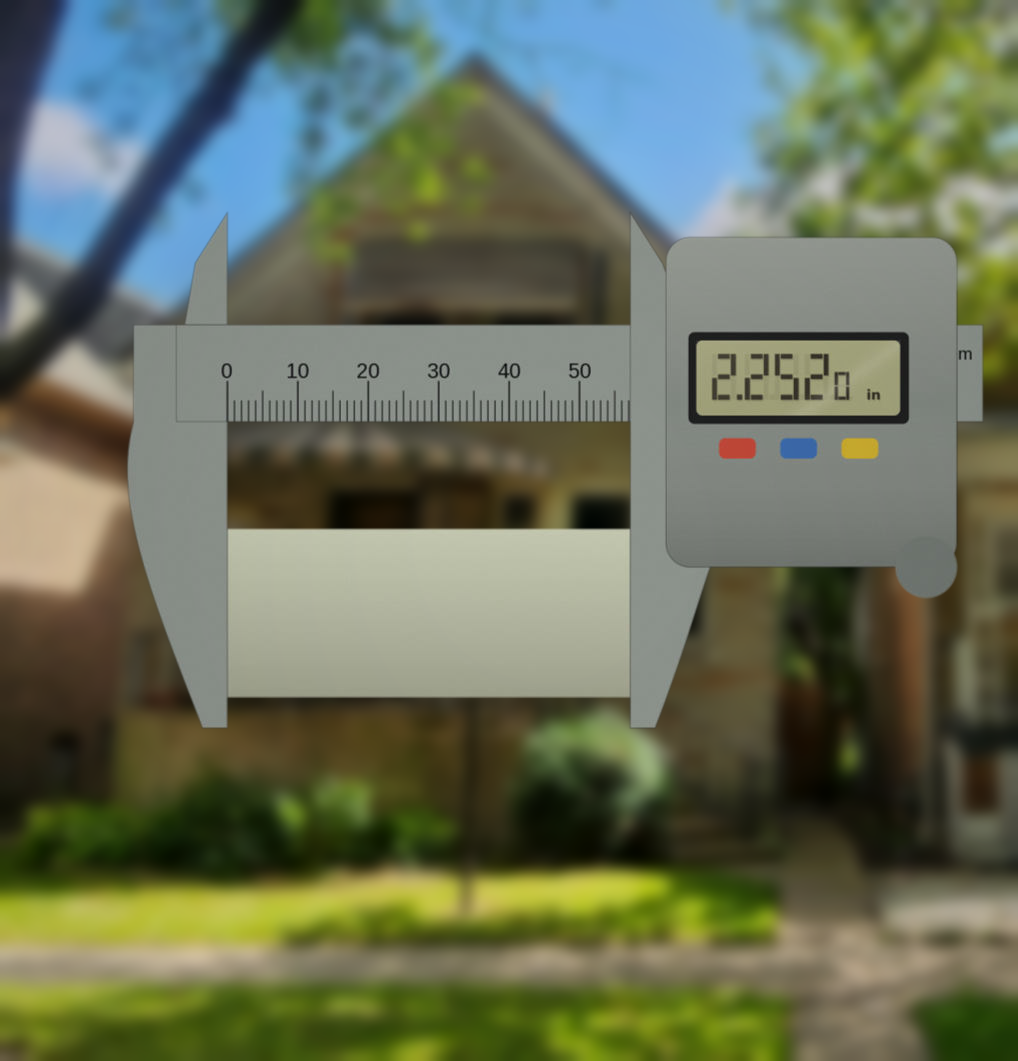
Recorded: 2.2520 in
